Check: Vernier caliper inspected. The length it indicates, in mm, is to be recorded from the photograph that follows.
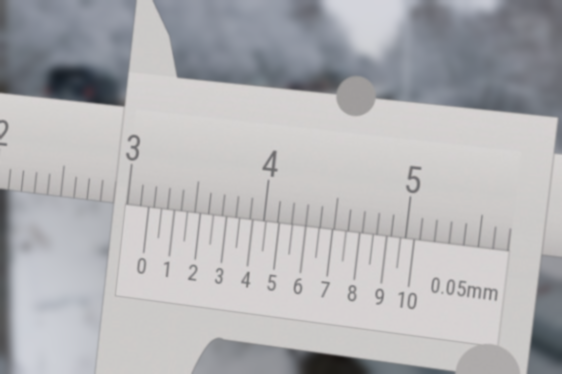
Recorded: 31.6 mm
